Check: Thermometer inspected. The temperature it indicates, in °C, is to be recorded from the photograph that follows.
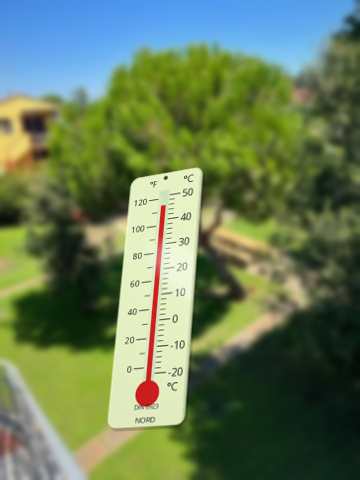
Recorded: 46 °C
